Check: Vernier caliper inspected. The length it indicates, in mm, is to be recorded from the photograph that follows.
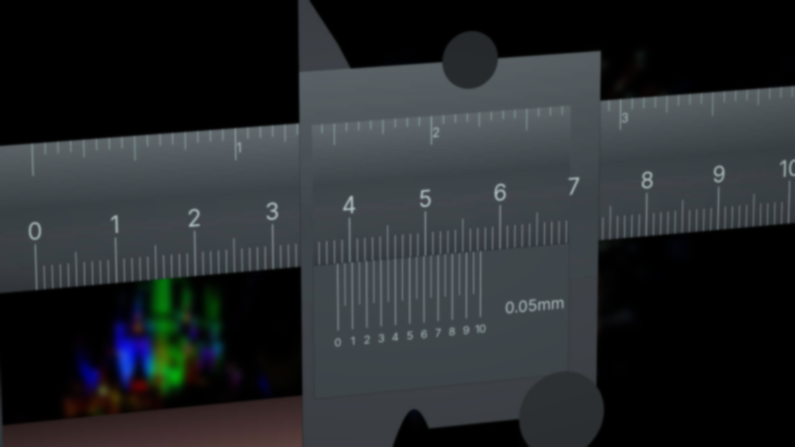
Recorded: 38.4 mm
